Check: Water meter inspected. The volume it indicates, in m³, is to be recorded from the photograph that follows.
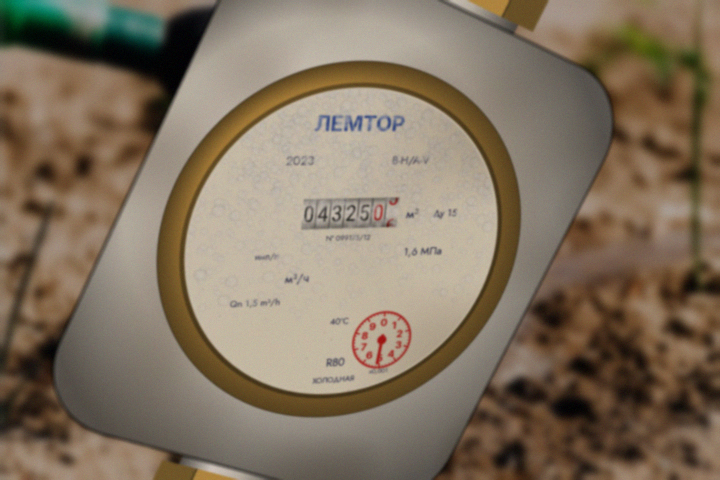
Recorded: 4325.055 m³
